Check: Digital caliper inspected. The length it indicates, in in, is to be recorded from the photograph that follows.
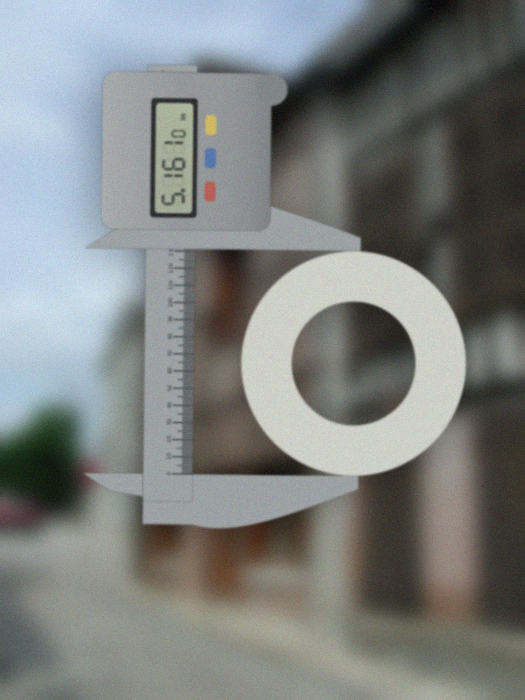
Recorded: 5.1610 in
